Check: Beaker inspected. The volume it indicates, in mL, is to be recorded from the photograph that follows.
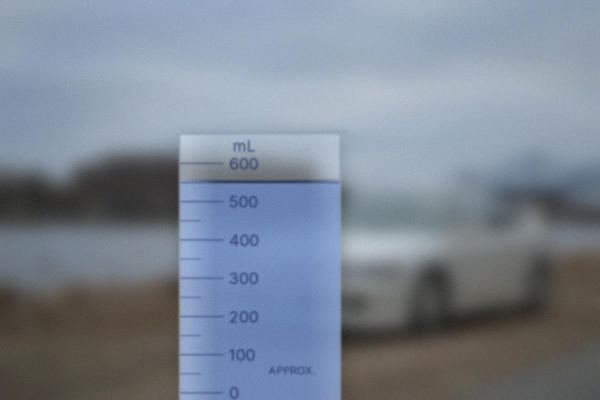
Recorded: 550 mL
